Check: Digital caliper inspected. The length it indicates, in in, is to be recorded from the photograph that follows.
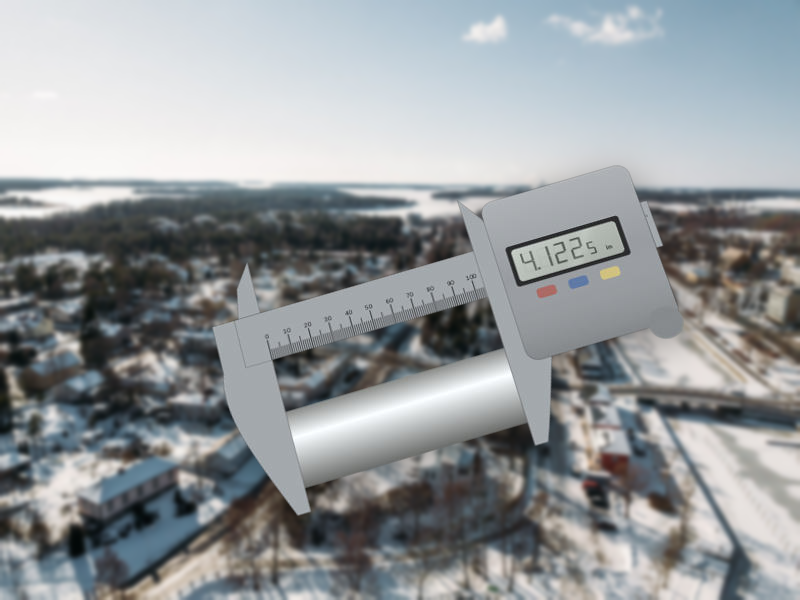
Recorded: 4.1225 in
